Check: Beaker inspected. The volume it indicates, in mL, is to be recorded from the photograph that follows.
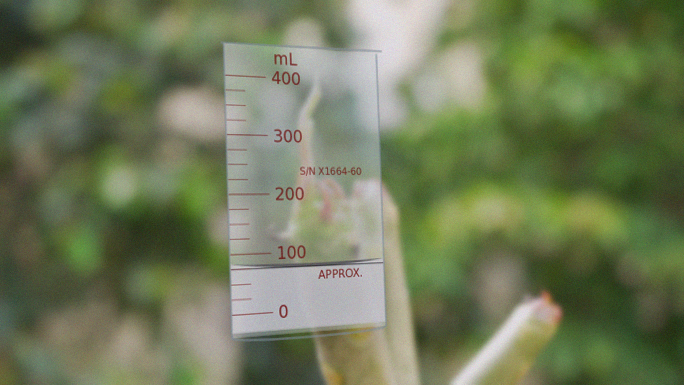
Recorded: 75 mL
